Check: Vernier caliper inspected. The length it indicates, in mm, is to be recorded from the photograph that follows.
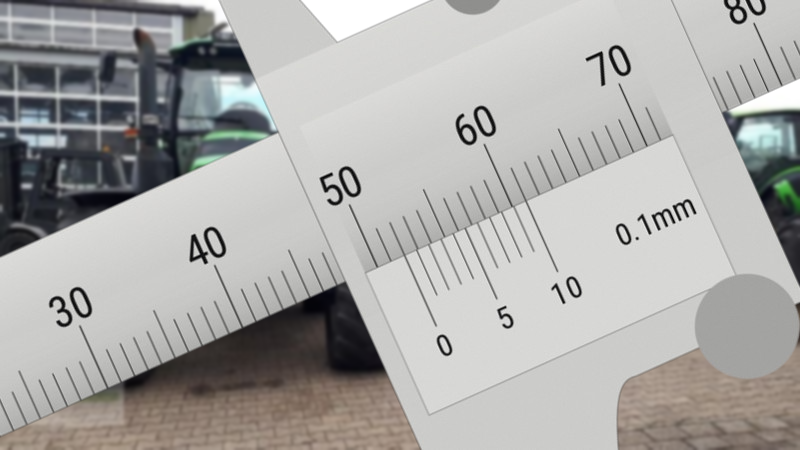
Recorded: 52.0 mm
